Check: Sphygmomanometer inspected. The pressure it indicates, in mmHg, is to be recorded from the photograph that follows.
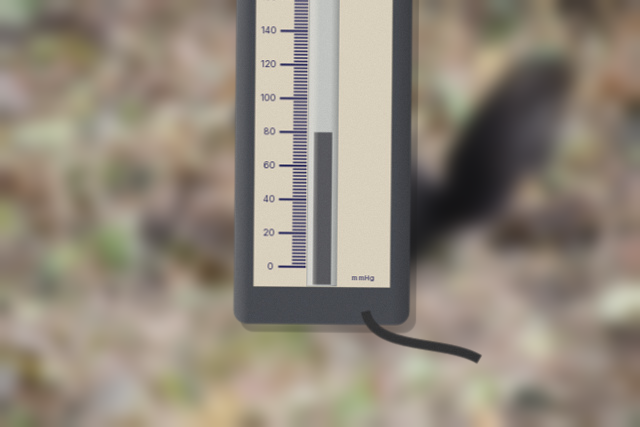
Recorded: 80 mmHg
